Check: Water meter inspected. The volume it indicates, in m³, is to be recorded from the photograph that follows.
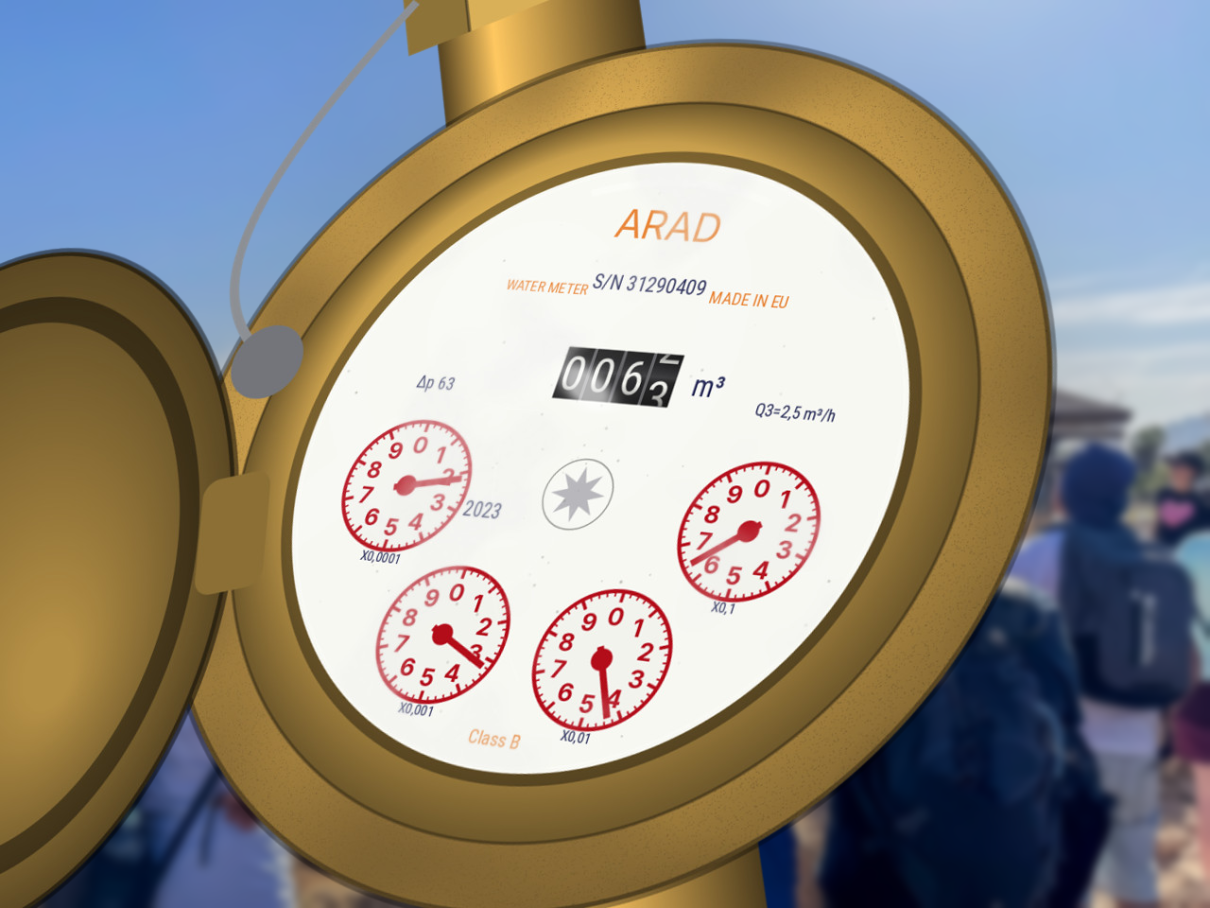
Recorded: 62.6432 m³
